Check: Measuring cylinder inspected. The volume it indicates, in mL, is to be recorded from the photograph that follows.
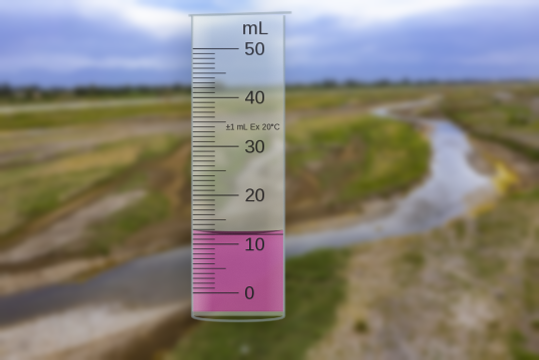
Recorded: 12 mL
